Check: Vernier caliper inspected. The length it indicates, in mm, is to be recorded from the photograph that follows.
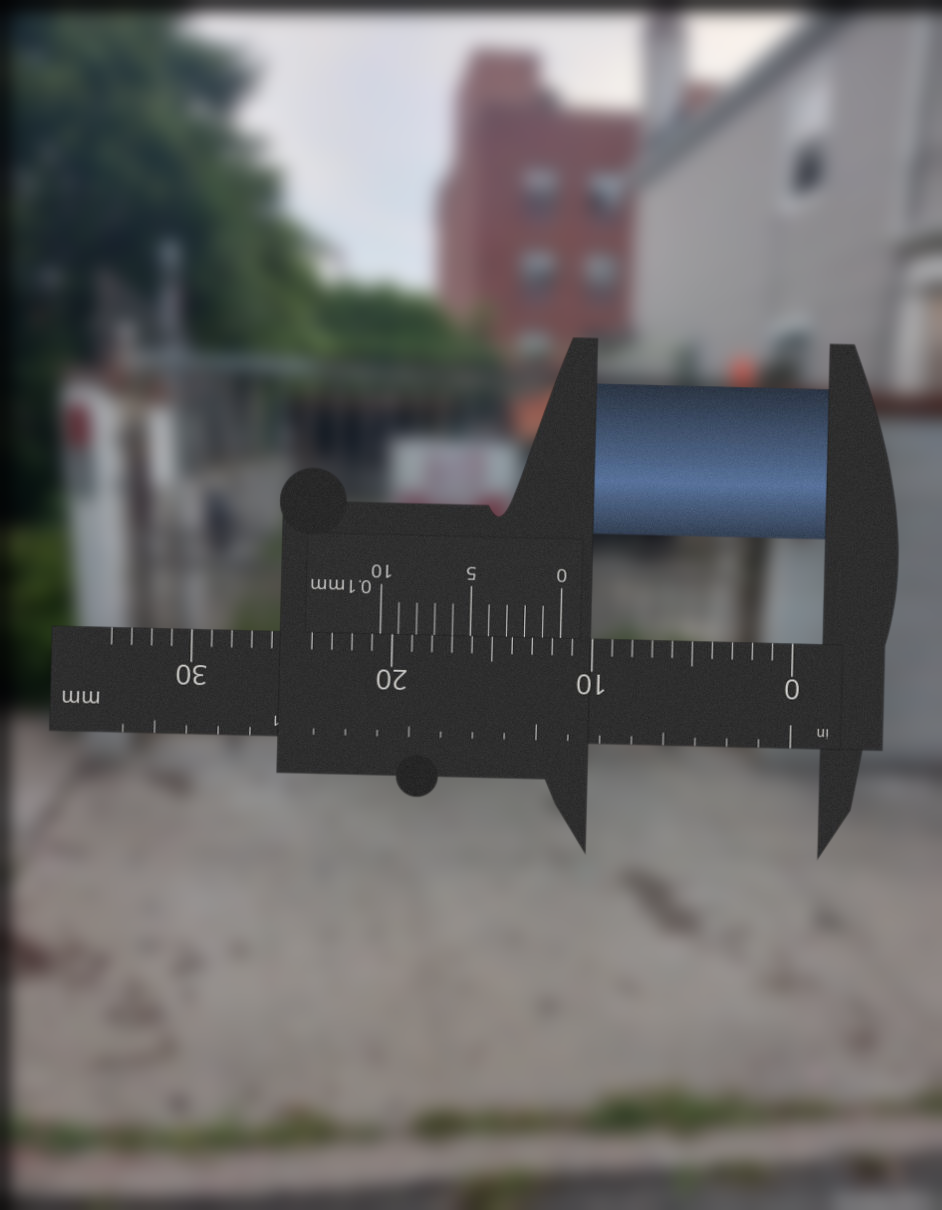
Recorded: 11.6 mm
